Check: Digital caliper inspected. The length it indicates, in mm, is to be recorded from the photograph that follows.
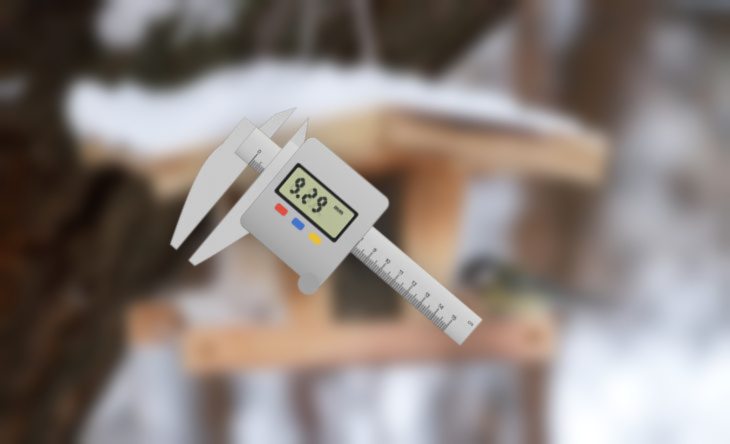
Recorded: 9.29 mm
